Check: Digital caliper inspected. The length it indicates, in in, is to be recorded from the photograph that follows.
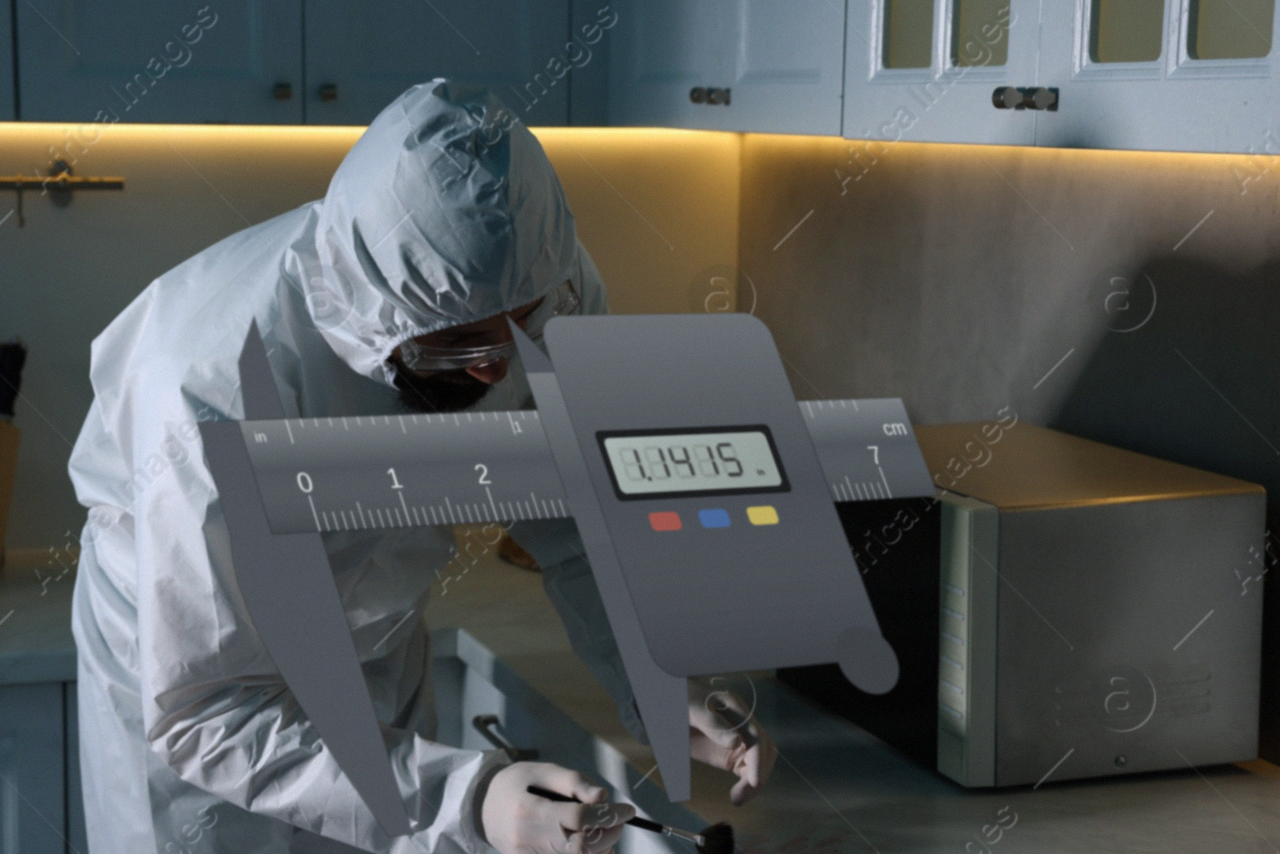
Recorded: 1.1415 in
